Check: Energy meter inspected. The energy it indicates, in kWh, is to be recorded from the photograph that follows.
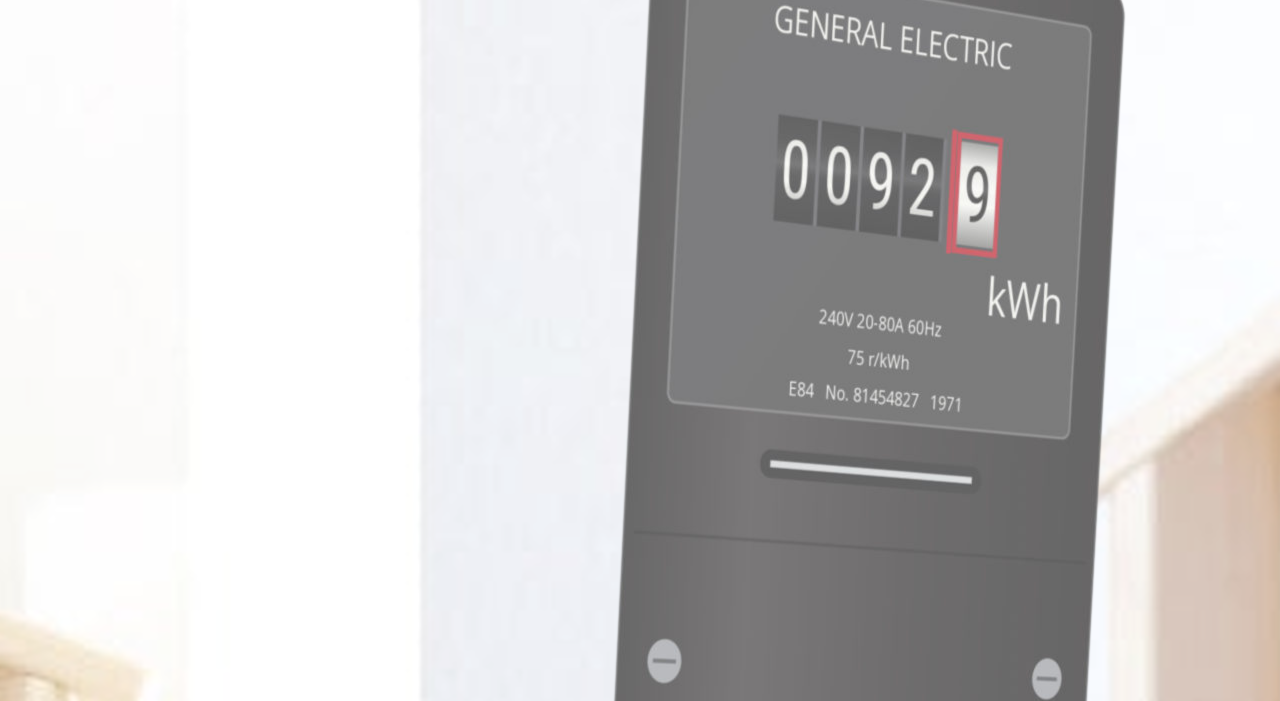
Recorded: 92.9 kWh
